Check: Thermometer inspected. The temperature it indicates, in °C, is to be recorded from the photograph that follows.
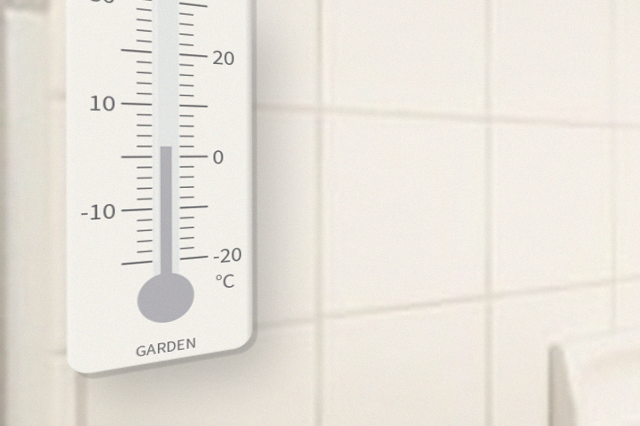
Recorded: 2 °C
